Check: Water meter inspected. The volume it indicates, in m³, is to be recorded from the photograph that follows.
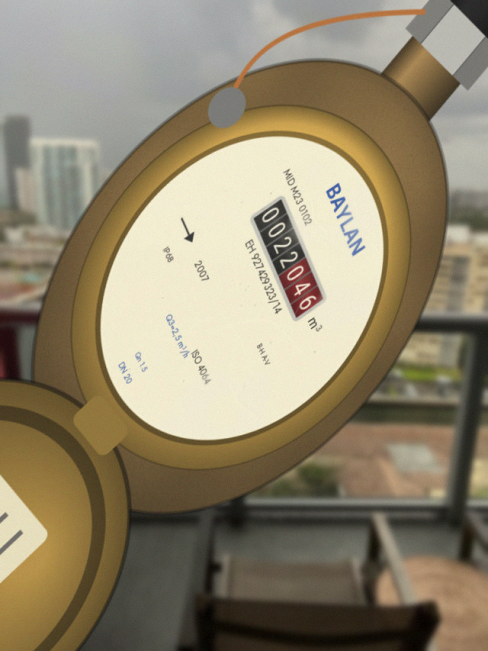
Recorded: 22.046 m³
